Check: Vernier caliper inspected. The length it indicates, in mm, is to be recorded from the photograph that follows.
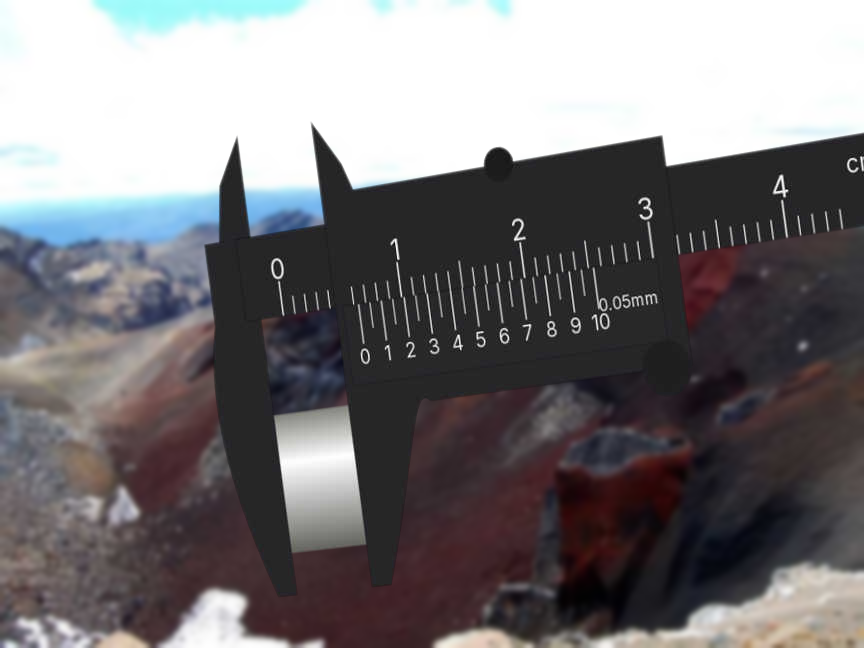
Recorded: 6.4 mm
